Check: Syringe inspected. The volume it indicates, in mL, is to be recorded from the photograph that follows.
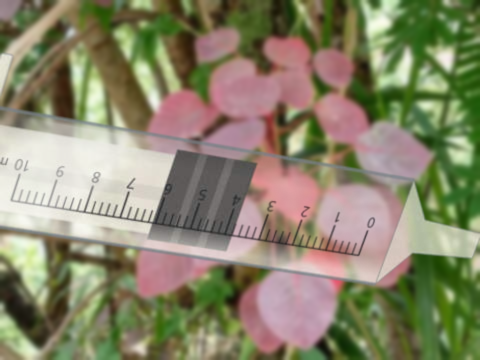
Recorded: 3.8 mL
